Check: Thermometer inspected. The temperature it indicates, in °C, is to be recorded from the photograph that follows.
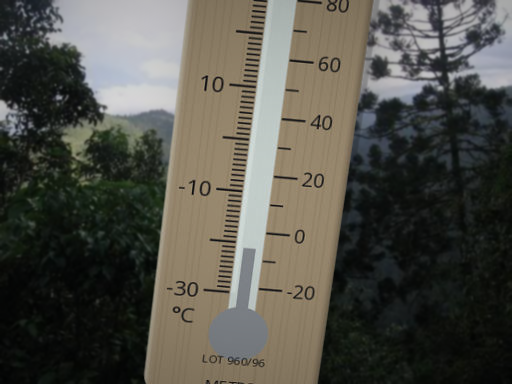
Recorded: -21 °C
